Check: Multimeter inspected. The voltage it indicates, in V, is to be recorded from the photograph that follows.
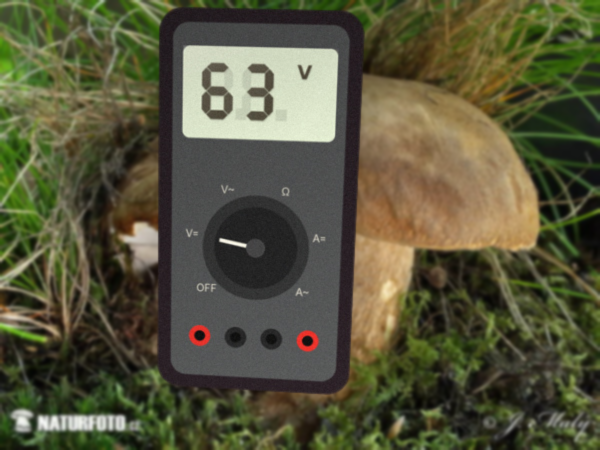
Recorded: 63 V
